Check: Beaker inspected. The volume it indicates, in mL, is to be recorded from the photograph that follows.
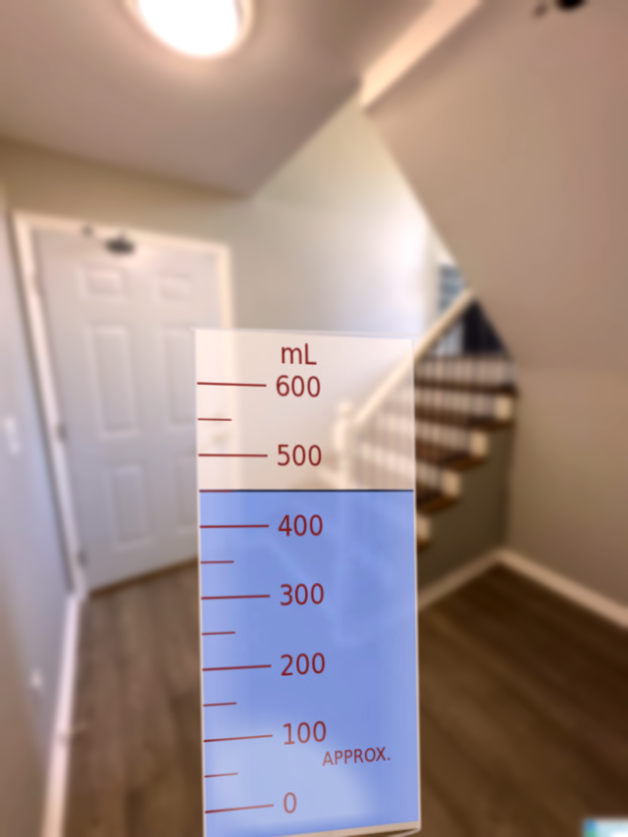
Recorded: 450 mL
